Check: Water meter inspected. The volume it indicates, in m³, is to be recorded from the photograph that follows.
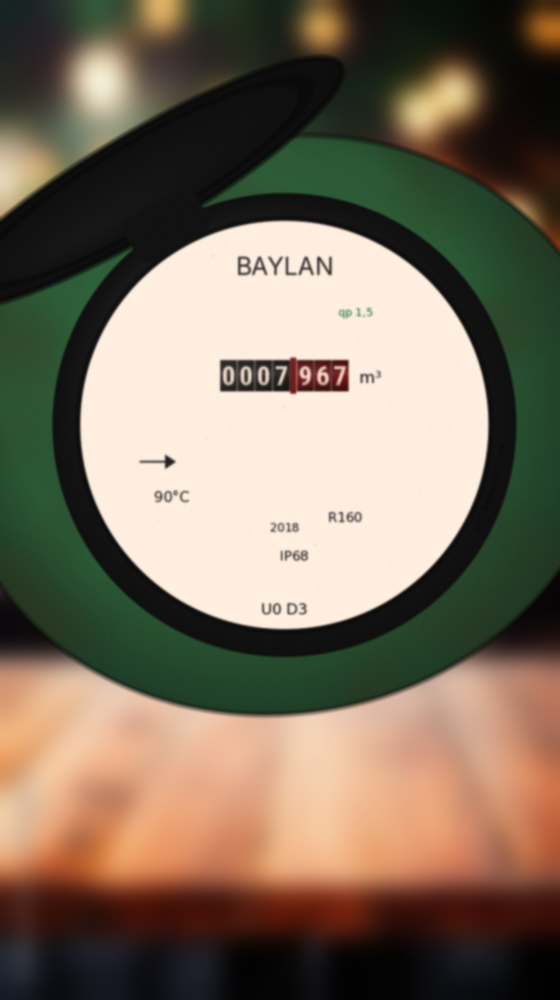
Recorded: 7.967 m³
